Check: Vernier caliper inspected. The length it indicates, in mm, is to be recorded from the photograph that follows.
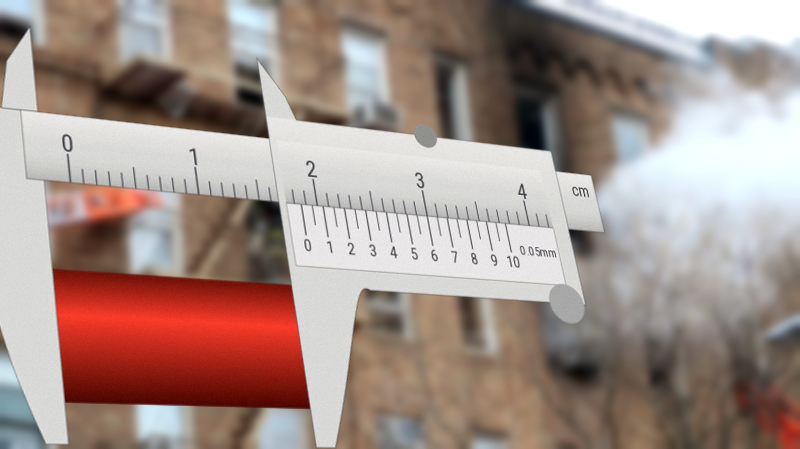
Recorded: 18.6 mm
